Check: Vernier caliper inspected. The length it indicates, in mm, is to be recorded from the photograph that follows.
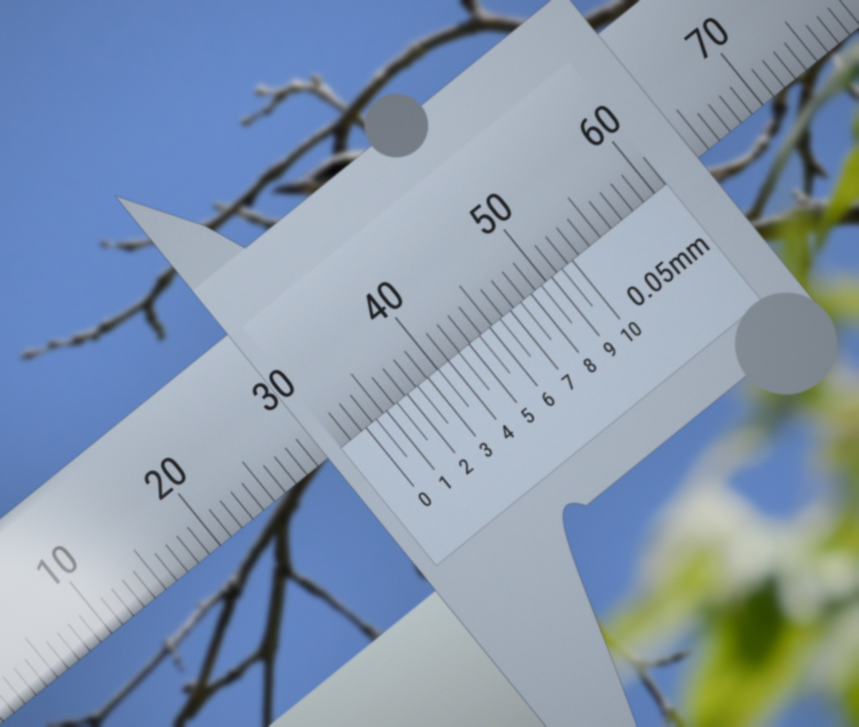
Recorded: 33.4 mm
